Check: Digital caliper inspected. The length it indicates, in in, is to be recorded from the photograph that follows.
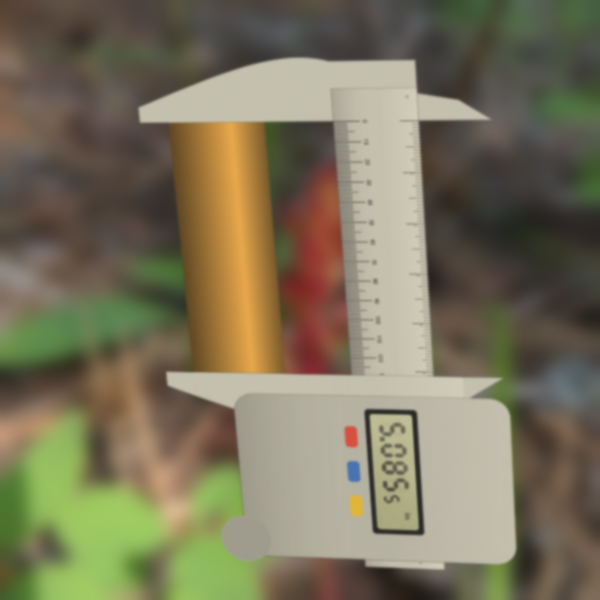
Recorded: 5.0855 in
